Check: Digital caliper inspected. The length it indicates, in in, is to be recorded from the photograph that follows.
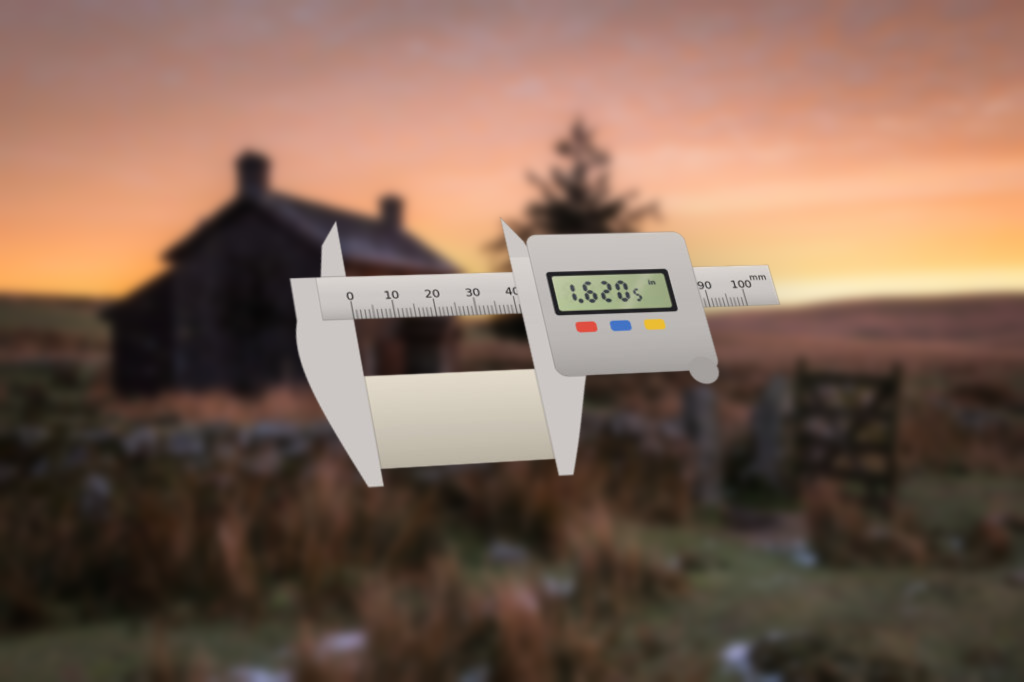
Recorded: 1.6205 in
